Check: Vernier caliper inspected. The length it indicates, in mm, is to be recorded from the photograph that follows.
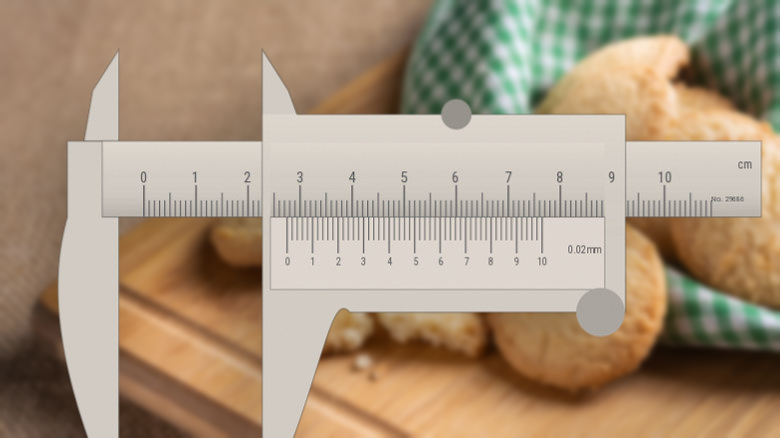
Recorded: 27.5 mm
